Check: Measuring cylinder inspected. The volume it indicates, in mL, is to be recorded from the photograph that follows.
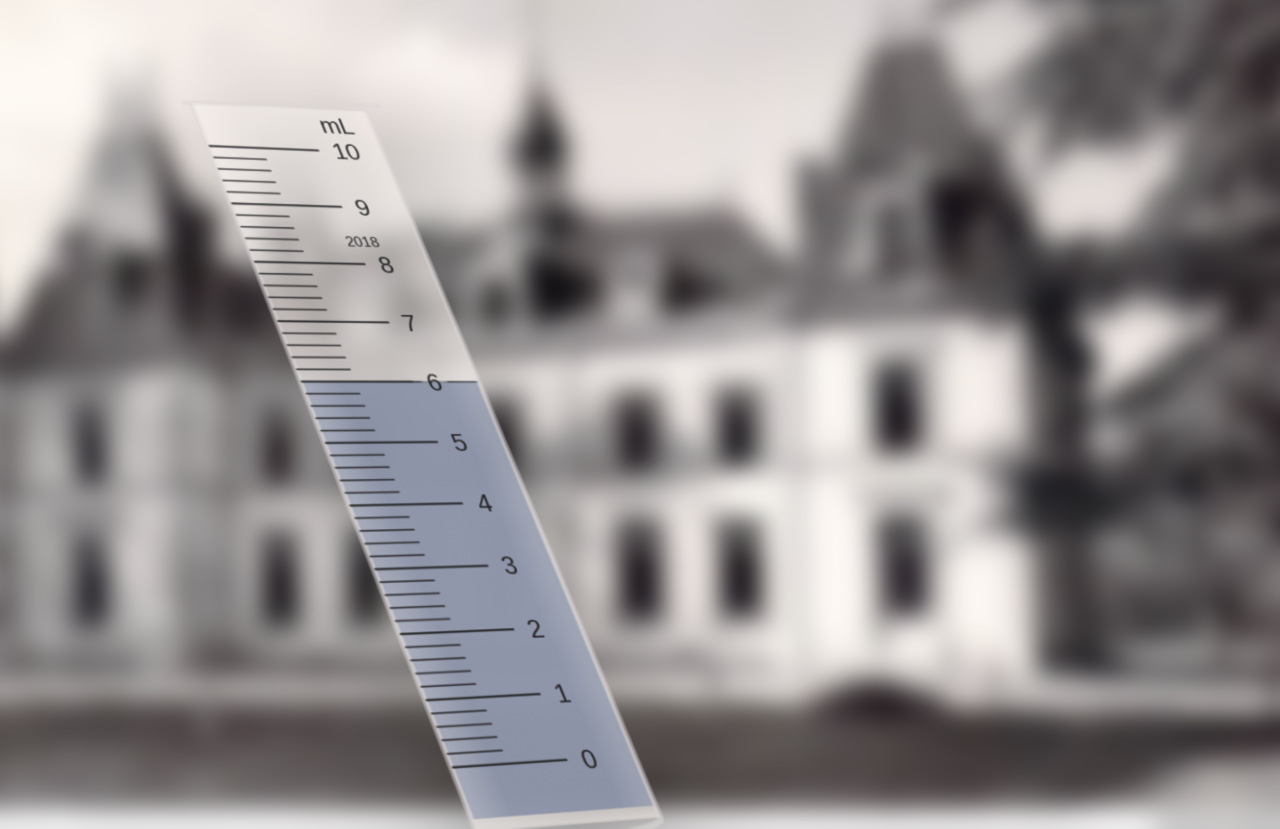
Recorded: 6 mL
